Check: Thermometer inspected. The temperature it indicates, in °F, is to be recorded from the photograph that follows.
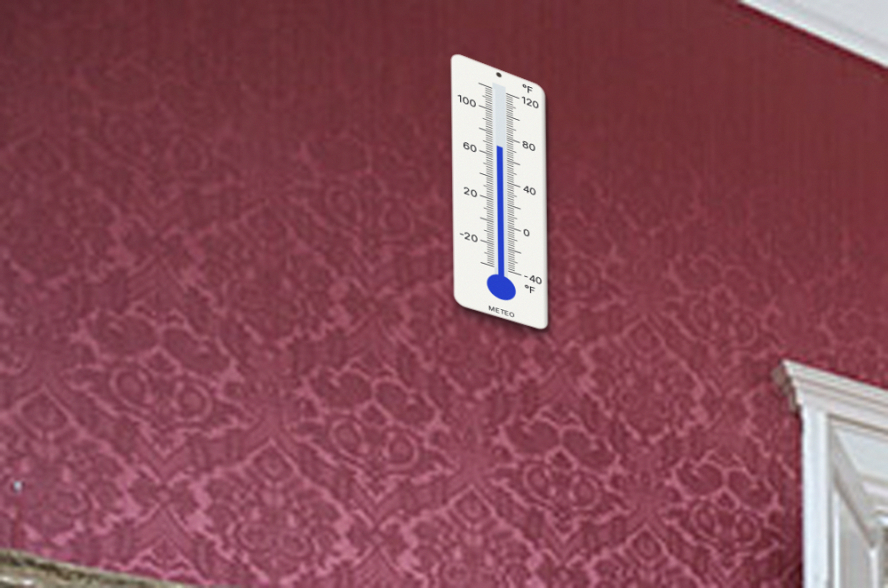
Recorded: 70 °F
